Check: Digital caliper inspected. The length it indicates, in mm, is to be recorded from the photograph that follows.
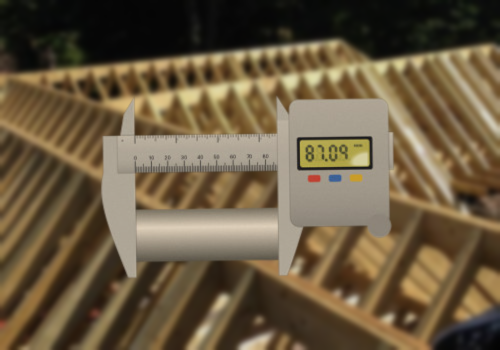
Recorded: 87.09 mm
